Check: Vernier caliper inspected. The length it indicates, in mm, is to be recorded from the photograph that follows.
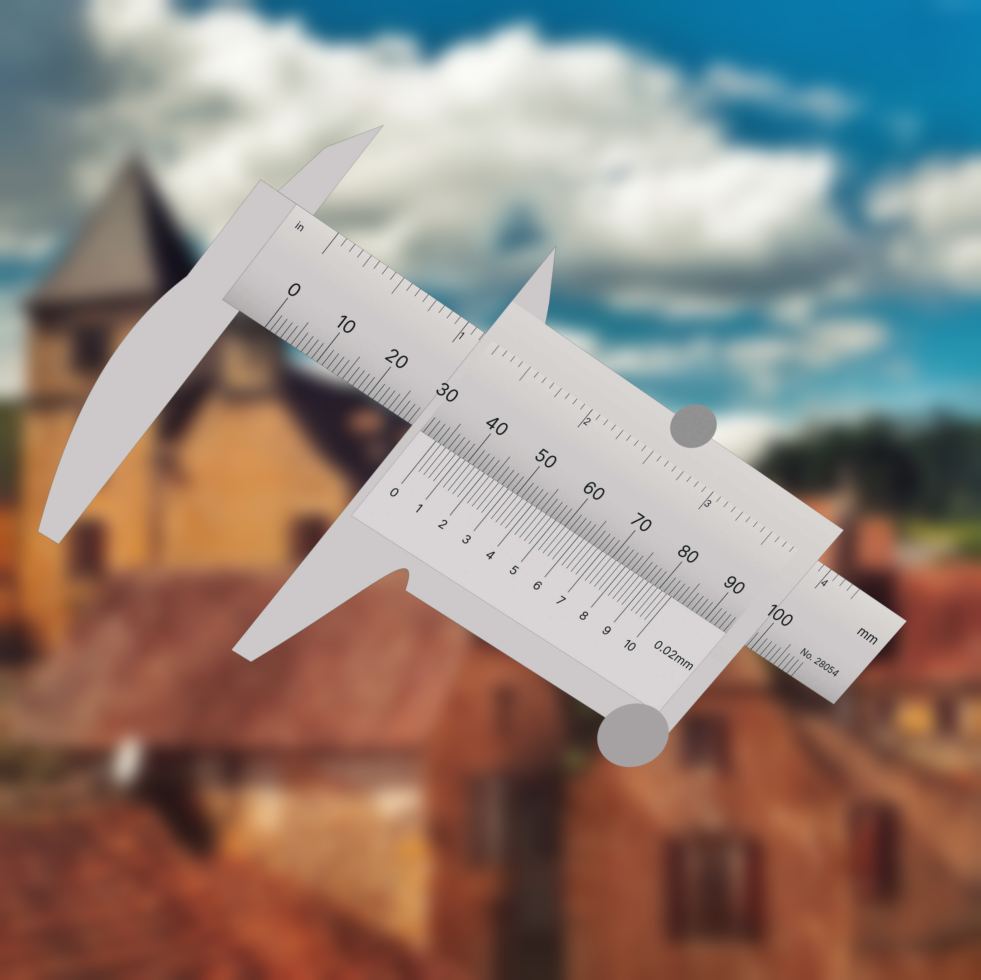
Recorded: 33.6 mm
